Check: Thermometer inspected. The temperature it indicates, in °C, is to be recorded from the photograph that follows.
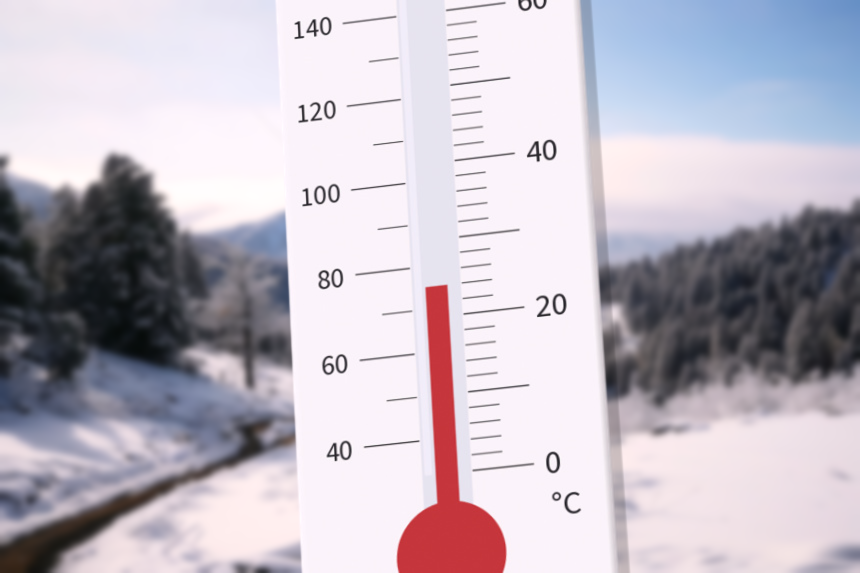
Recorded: 24 °C
